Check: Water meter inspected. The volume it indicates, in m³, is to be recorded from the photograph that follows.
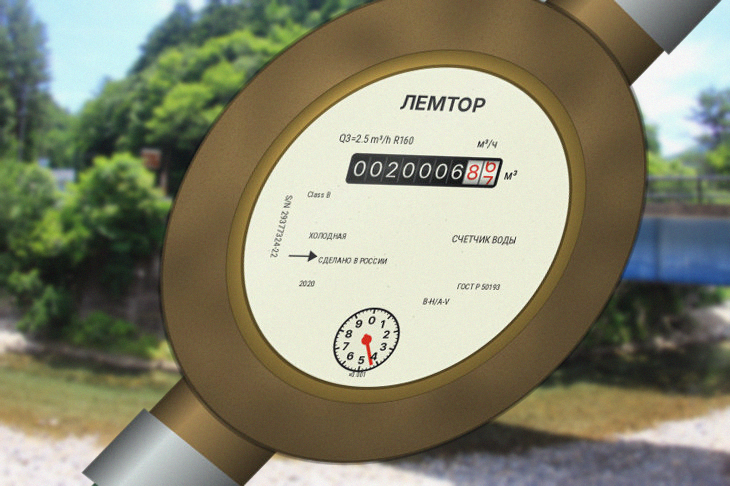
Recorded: 20006.864 m³
